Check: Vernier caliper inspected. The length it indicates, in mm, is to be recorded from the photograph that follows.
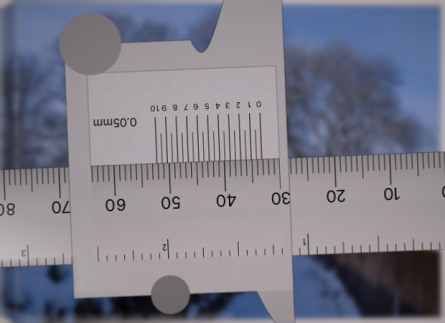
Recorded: 33.2 mm
